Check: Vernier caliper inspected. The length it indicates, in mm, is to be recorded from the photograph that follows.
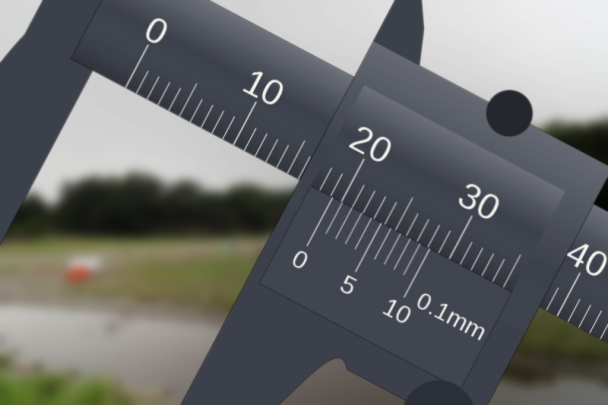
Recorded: 19.2 mm
